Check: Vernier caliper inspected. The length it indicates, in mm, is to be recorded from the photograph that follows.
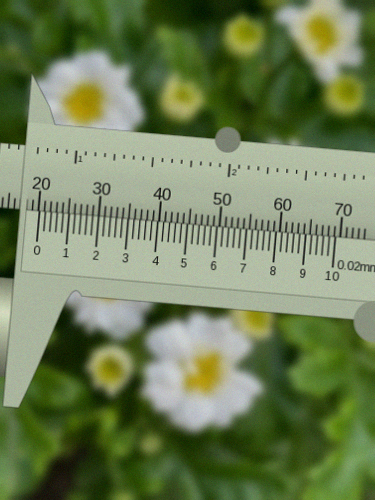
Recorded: 20.2 mm
